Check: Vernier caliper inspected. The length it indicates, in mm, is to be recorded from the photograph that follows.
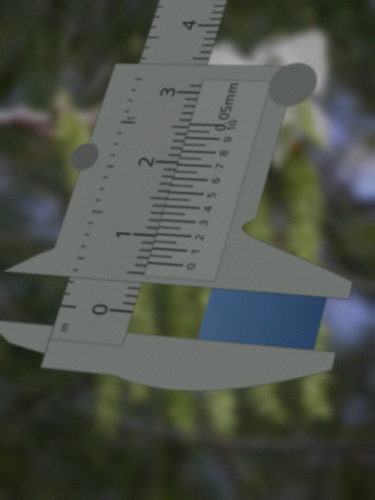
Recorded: 6.4 mm
